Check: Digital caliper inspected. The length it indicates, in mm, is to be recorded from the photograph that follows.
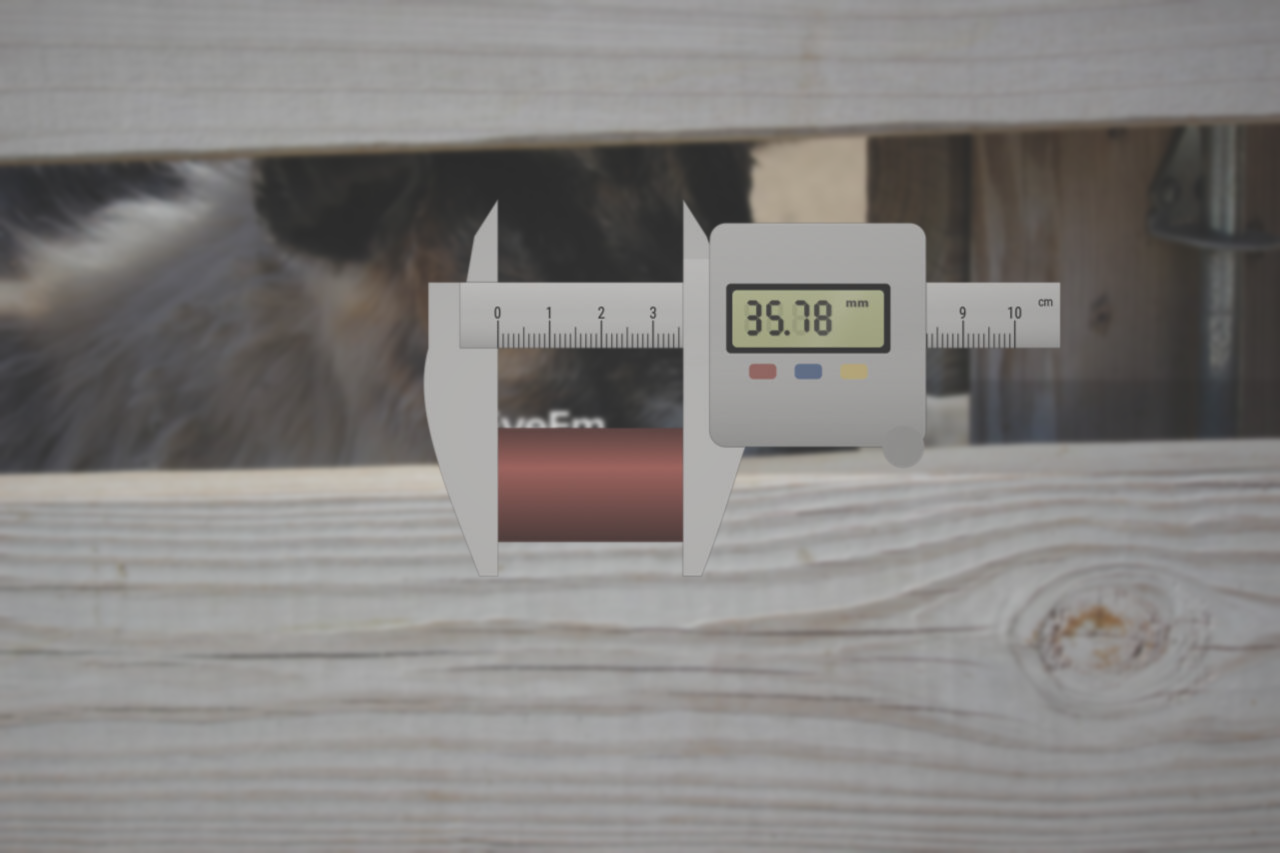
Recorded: 35.78 mm
